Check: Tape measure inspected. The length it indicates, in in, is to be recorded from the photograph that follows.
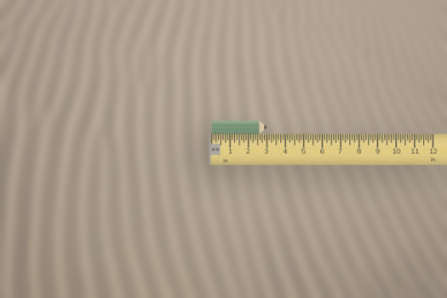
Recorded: 3 in
